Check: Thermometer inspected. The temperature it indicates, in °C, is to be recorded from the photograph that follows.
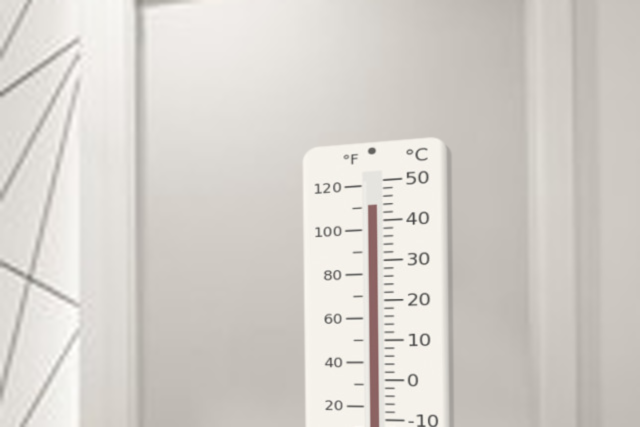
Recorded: 44 °C
